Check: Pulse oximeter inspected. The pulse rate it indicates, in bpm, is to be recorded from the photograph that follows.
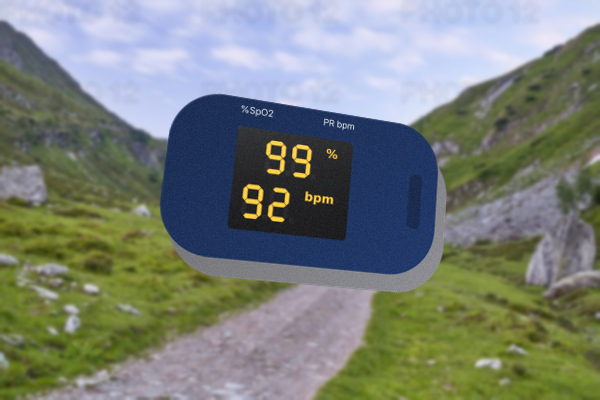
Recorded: 92 bpm
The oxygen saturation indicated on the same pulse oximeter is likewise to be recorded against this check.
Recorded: 99 %
